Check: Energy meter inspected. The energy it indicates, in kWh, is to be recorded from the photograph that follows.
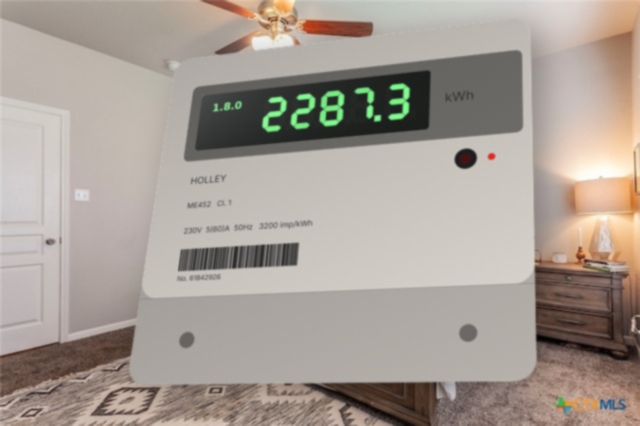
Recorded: 2287.3 kWh
